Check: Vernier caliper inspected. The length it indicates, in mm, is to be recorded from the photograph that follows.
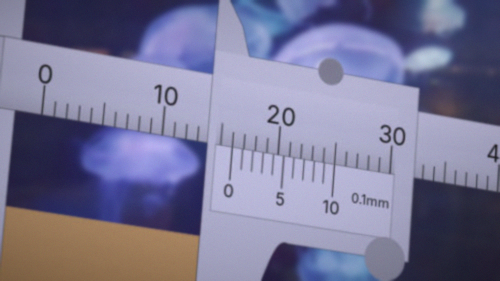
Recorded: 16.0 mm
